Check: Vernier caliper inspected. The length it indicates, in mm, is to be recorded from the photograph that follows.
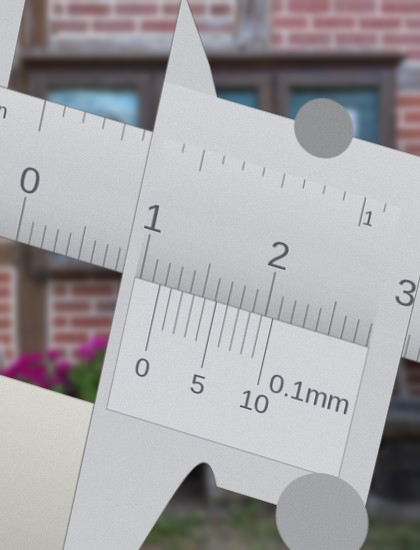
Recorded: 11.6 mm
